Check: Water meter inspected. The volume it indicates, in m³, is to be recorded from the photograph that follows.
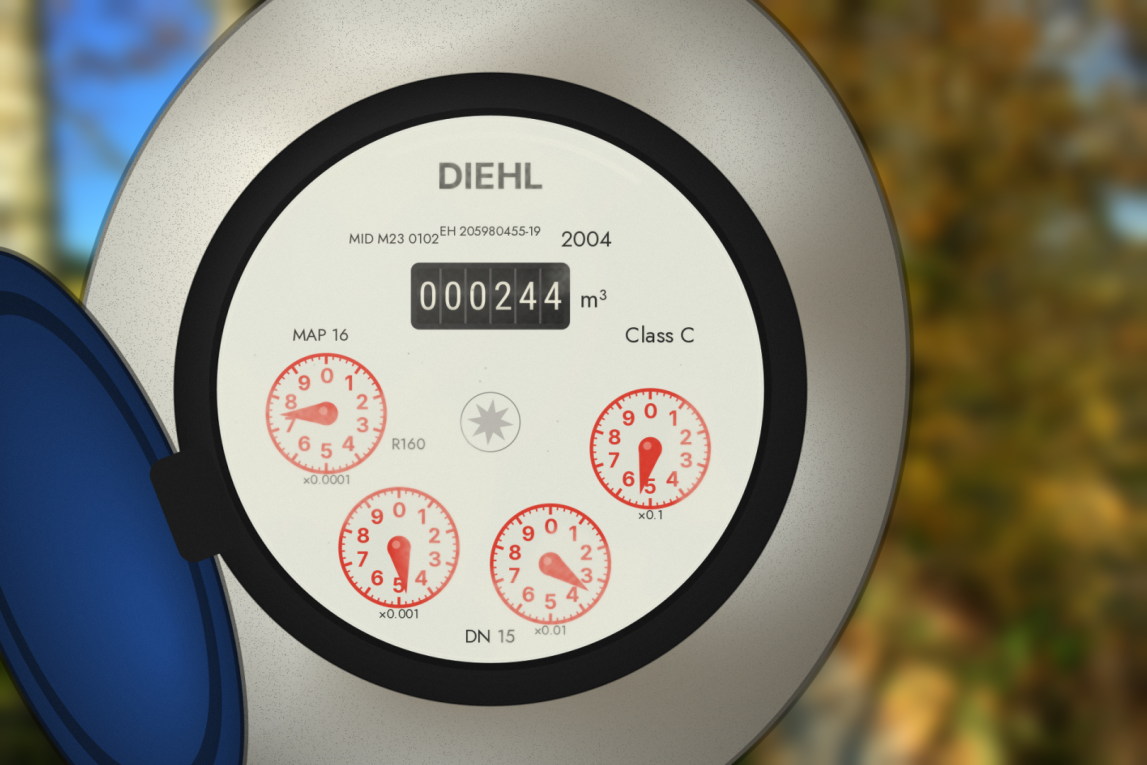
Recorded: 244.5347 m³
